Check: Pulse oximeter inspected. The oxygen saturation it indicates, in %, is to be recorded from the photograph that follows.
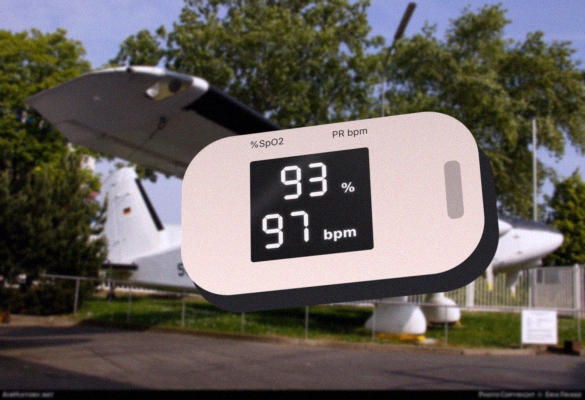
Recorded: 93 %
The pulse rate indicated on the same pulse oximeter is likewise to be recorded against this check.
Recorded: 97 bpm
